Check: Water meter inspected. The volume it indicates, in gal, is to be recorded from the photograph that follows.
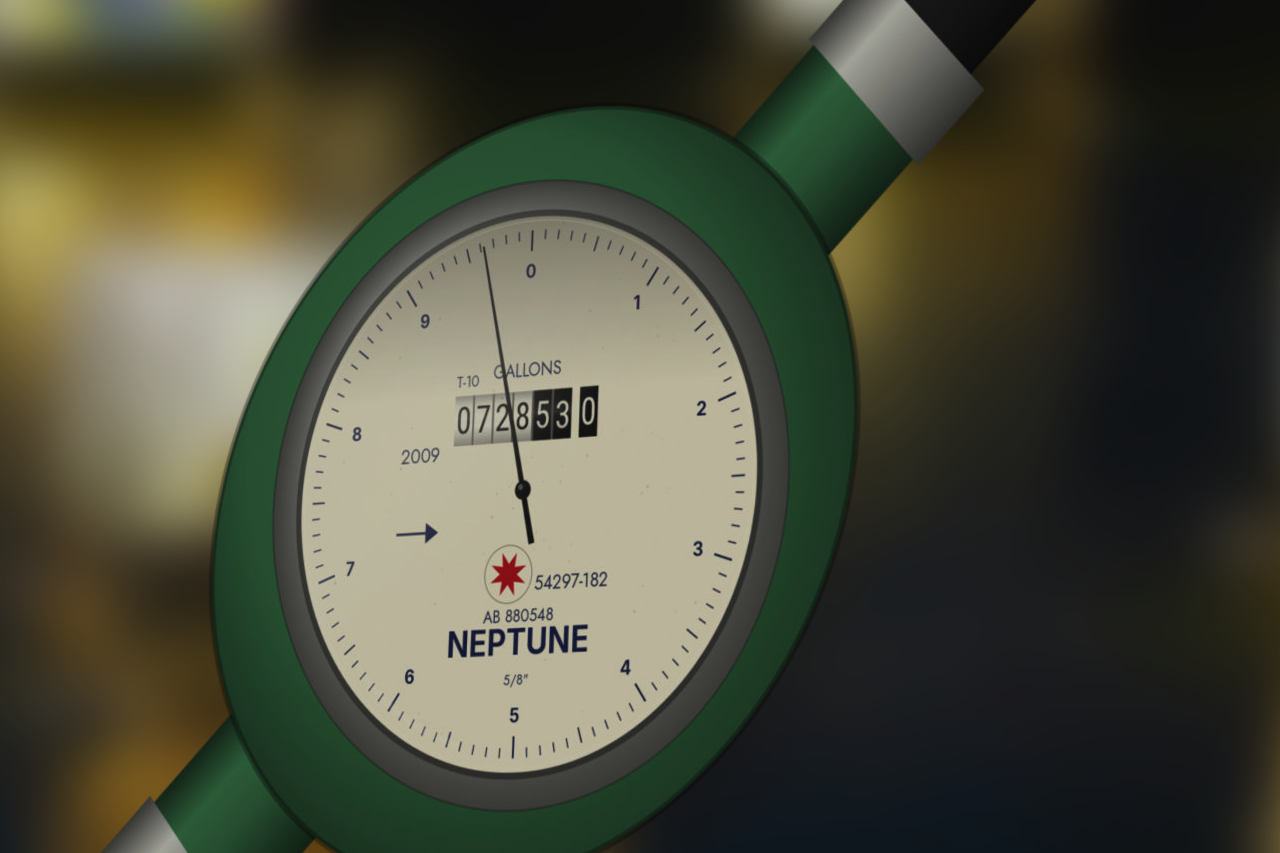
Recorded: 728529.6 gal
